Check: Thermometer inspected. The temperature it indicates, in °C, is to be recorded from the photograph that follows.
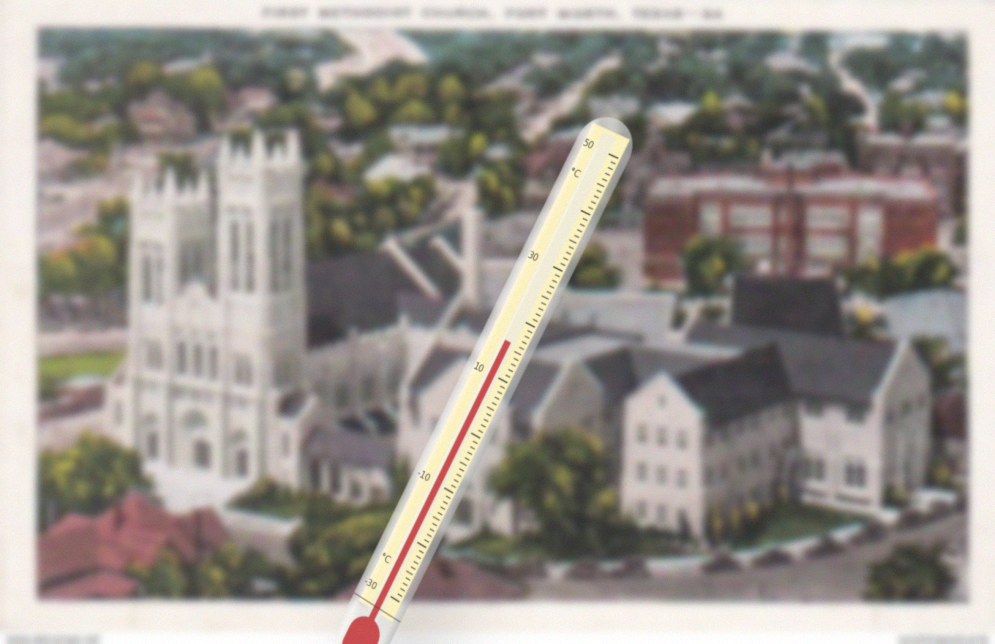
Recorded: 16 °C
